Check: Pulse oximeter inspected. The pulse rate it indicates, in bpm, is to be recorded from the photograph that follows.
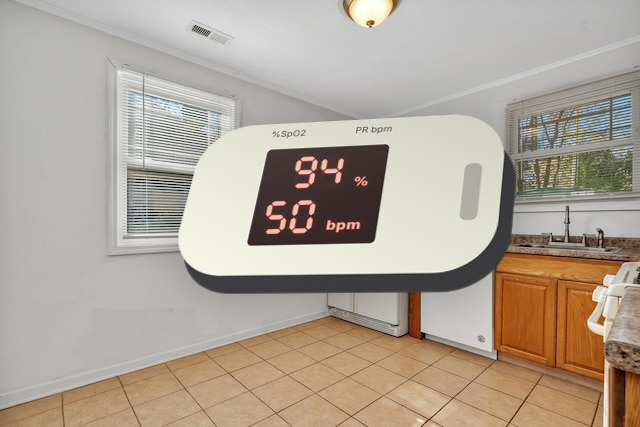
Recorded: 50 bpm
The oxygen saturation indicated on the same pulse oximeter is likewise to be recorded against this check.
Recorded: 94 %
